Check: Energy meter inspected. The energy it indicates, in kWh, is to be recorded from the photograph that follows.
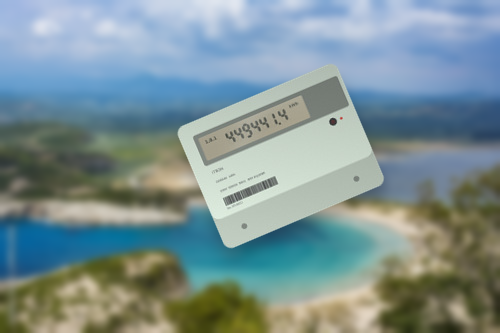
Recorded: 449441.4 kWh
